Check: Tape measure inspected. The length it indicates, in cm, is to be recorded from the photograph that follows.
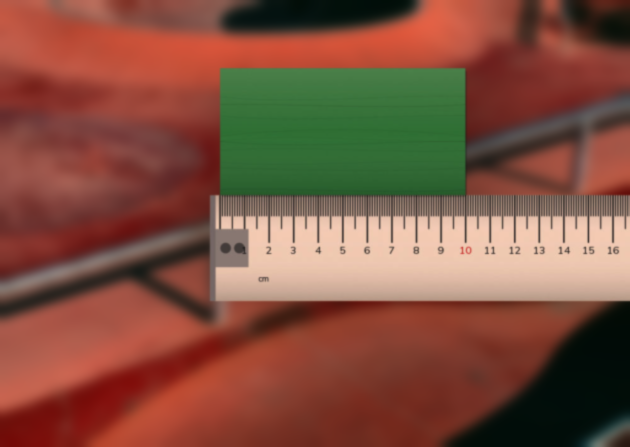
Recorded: 10 cm
